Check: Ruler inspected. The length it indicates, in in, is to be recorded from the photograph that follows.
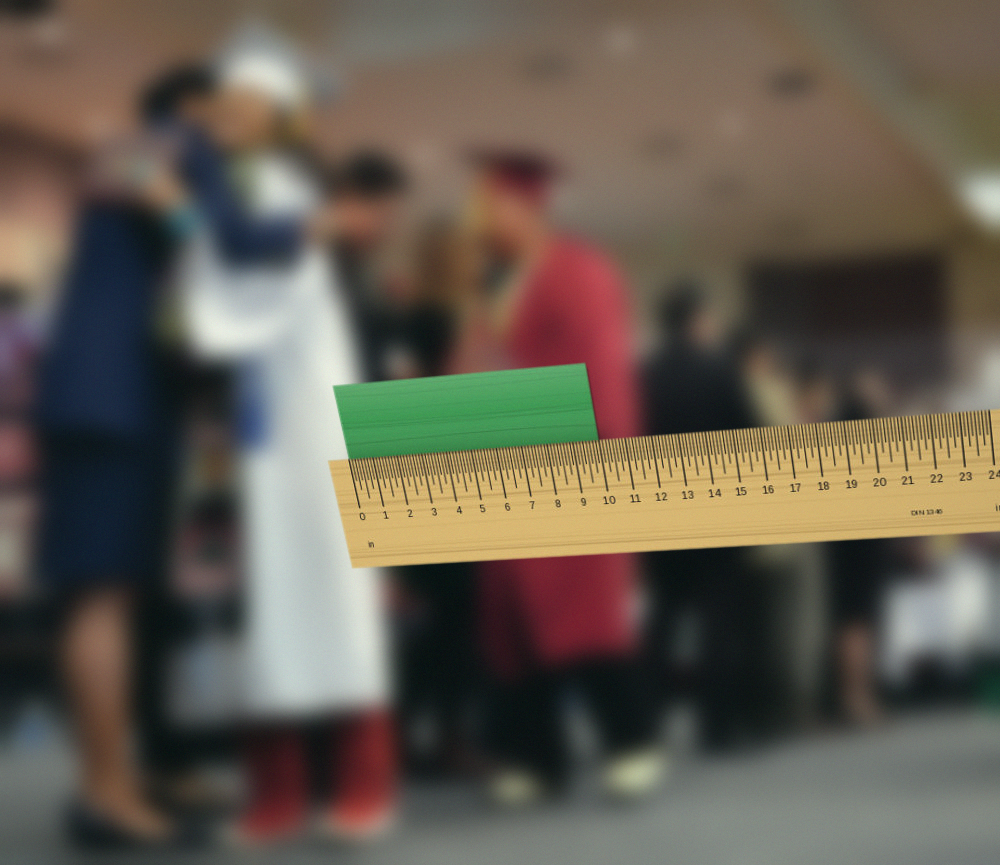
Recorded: 10 in
